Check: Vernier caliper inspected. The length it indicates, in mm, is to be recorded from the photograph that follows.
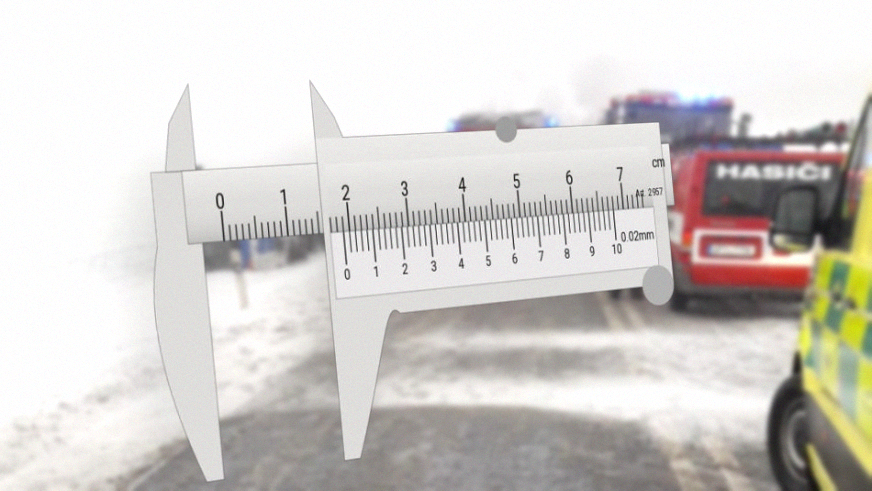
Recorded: 19.0 mm
